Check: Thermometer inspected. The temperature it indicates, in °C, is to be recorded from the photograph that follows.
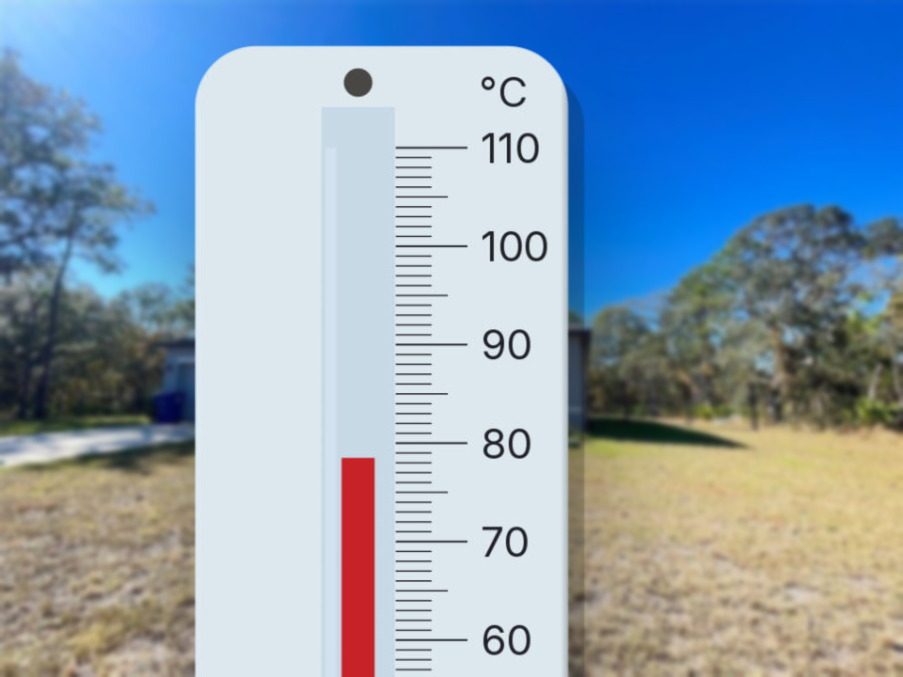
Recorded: 78.5 °C
